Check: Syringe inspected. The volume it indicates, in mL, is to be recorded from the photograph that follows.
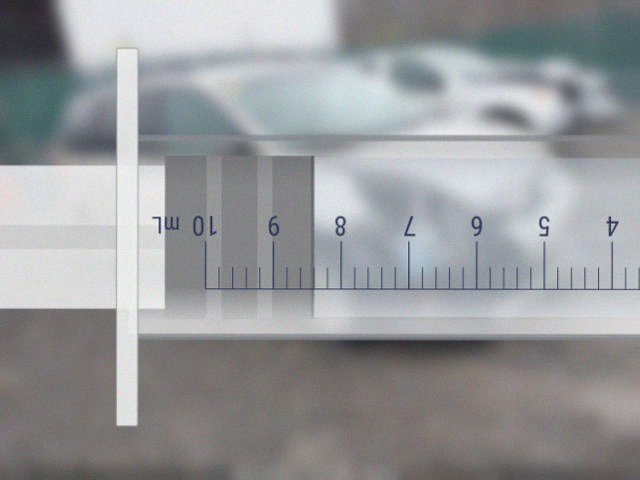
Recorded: 8.4 mL
